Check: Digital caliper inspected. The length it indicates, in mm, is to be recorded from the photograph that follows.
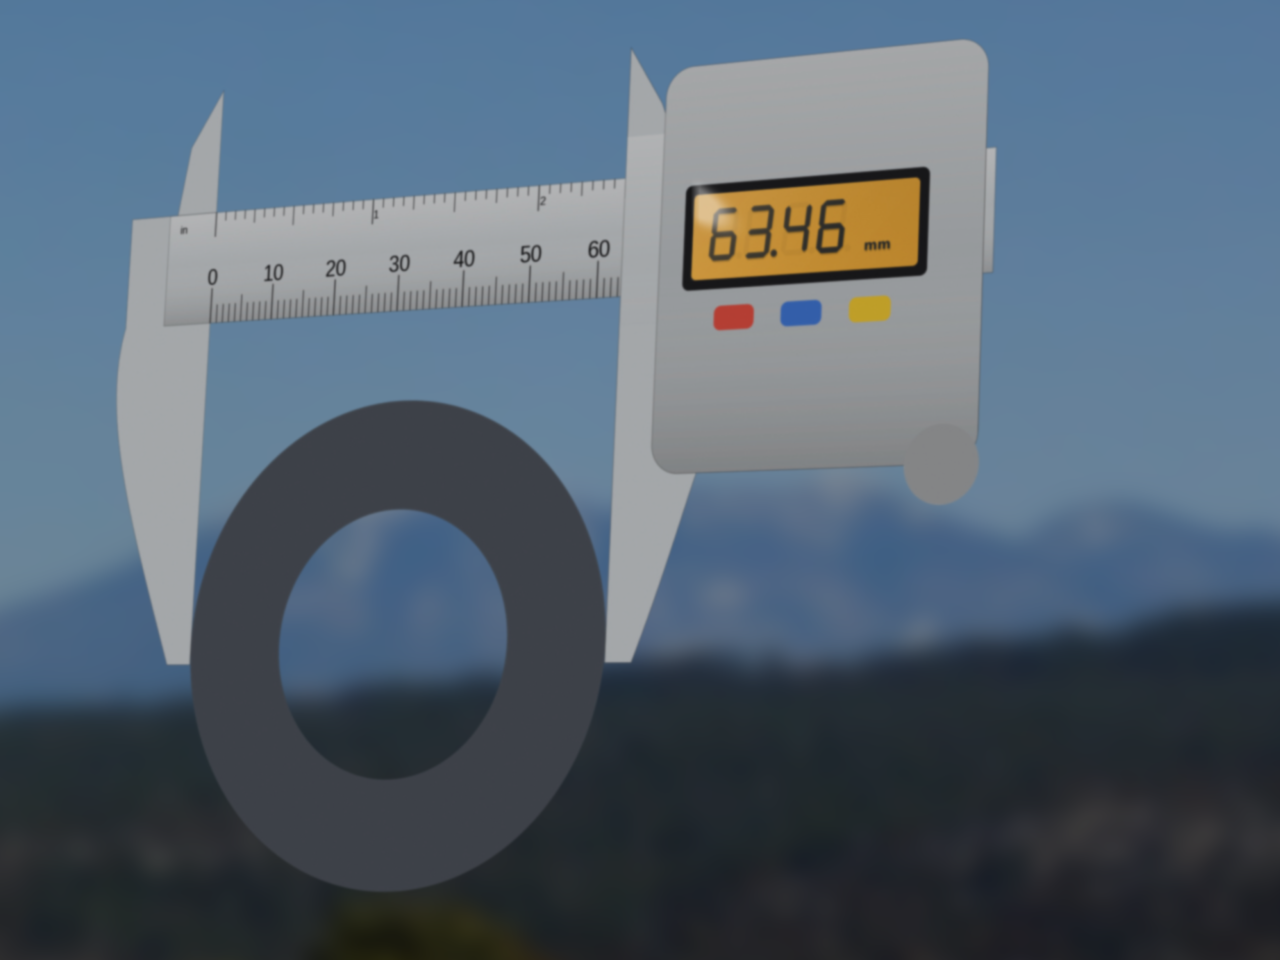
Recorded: 63.46 mm
